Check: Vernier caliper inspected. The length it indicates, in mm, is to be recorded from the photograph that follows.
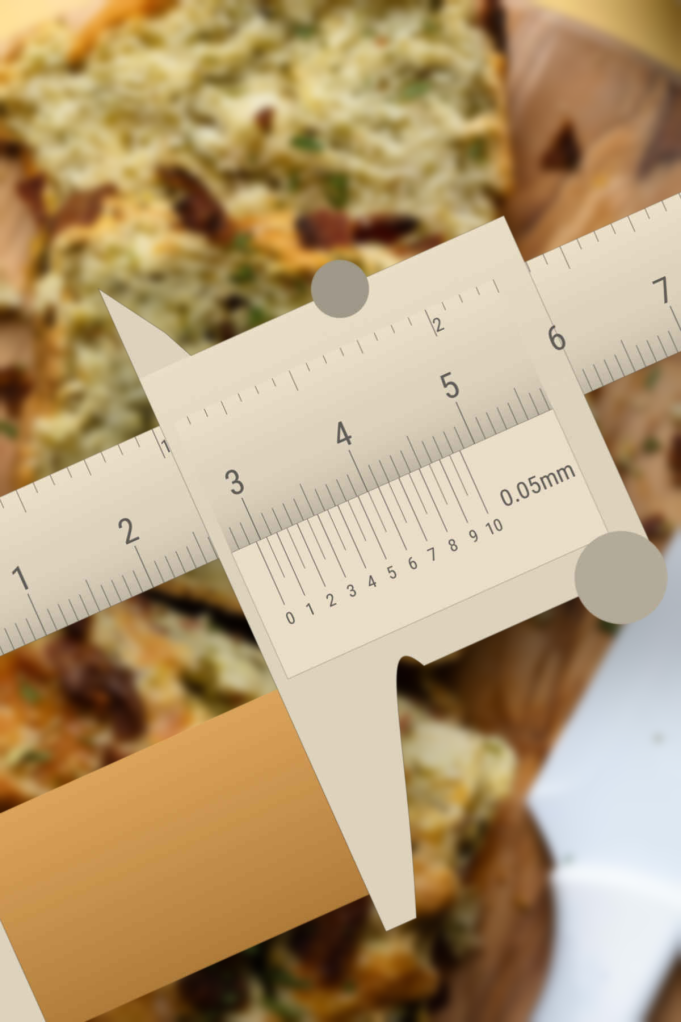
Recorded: 29.6 mm
